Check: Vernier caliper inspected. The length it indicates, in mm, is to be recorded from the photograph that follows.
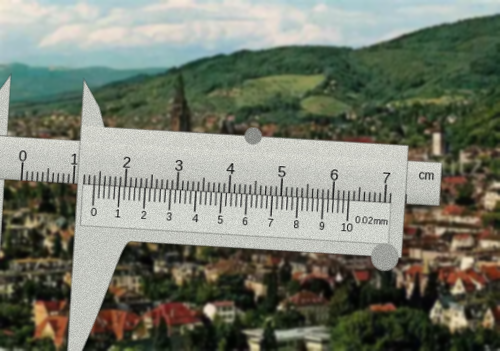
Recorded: 14.0 mm
